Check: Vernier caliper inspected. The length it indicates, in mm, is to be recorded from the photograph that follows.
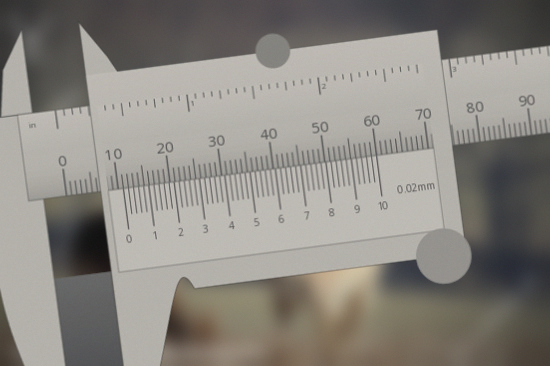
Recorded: 11.0 mm
